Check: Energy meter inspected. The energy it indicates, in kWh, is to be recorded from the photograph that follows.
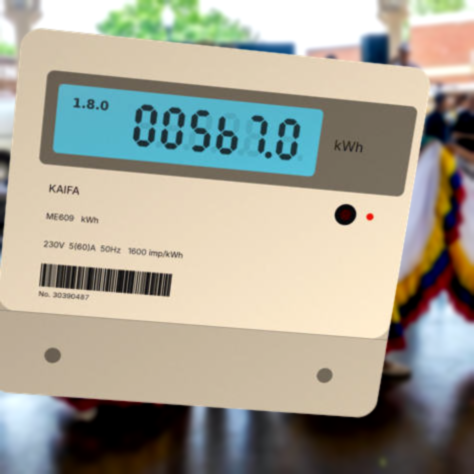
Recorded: 567.0 kWh
